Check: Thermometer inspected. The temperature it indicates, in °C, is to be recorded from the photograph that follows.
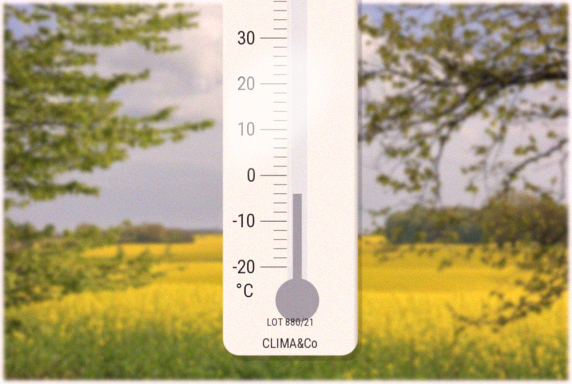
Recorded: -4 °C
